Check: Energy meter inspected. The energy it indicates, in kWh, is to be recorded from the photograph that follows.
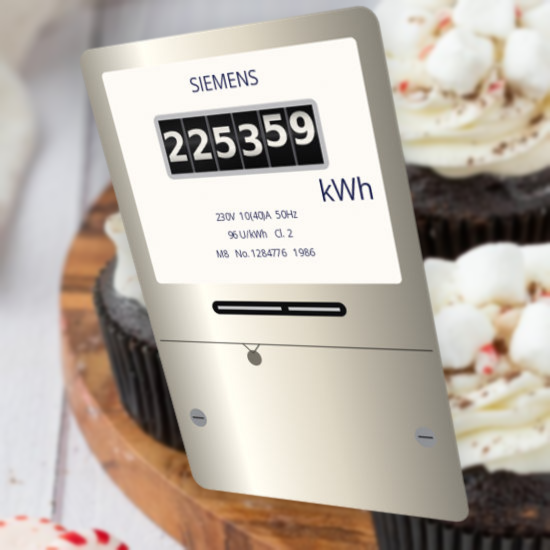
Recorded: 225359 kWh
